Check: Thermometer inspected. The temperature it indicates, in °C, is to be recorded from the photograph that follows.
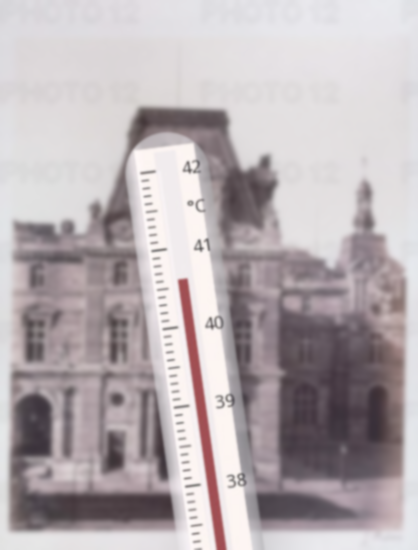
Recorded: 40.6 °C
